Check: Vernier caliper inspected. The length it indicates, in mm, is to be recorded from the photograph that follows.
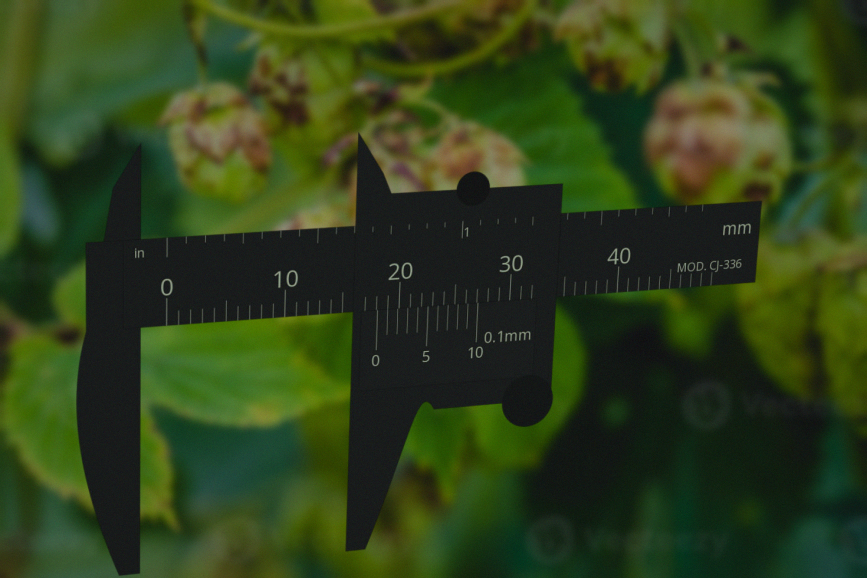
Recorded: 18.1 mm
